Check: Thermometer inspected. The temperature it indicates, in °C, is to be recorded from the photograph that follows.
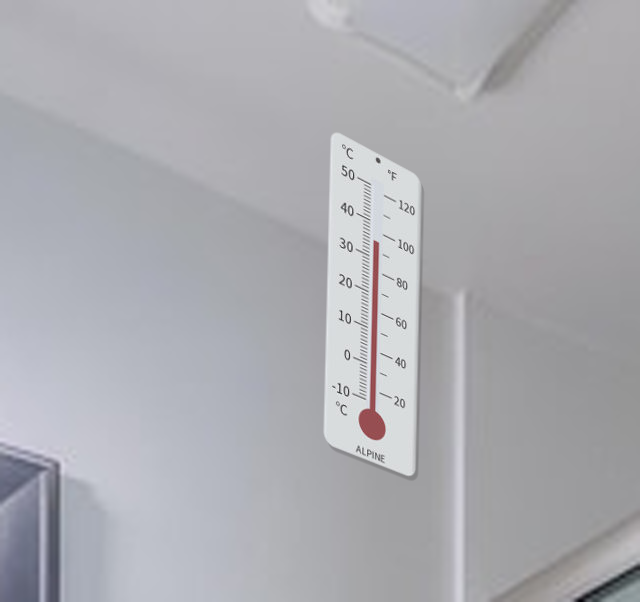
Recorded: 35 °C
